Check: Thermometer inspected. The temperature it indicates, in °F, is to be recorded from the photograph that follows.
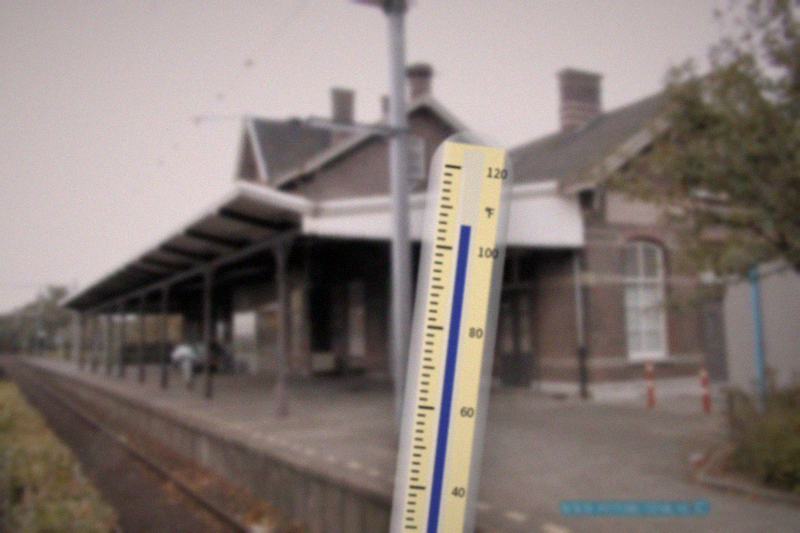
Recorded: 106 °F
